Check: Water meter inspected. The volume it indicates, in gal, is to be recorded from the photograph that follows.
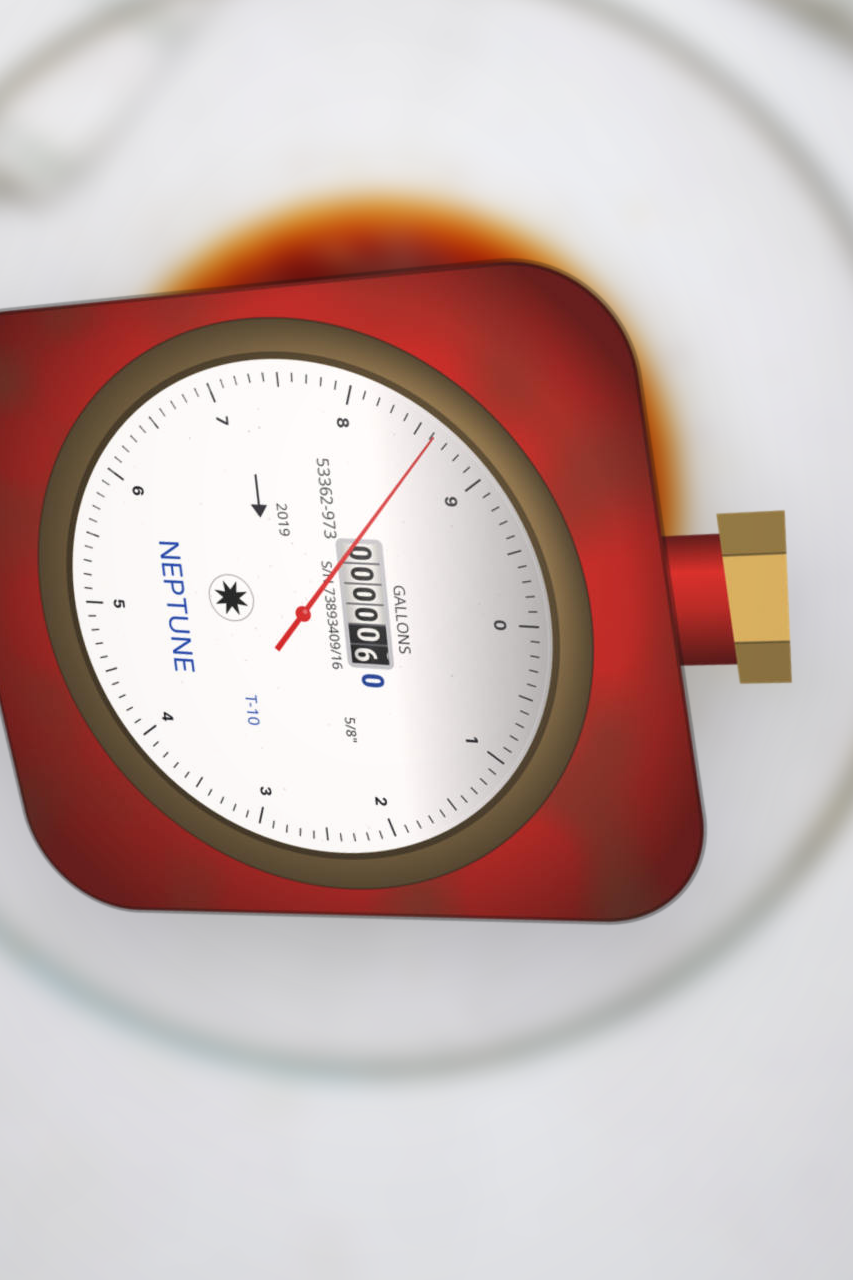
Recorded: 58.6 gal
